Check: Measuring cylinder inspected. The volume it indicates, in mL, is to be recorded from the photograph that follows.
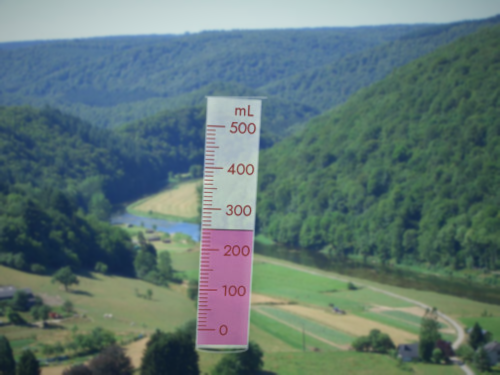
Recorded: 250 mL
